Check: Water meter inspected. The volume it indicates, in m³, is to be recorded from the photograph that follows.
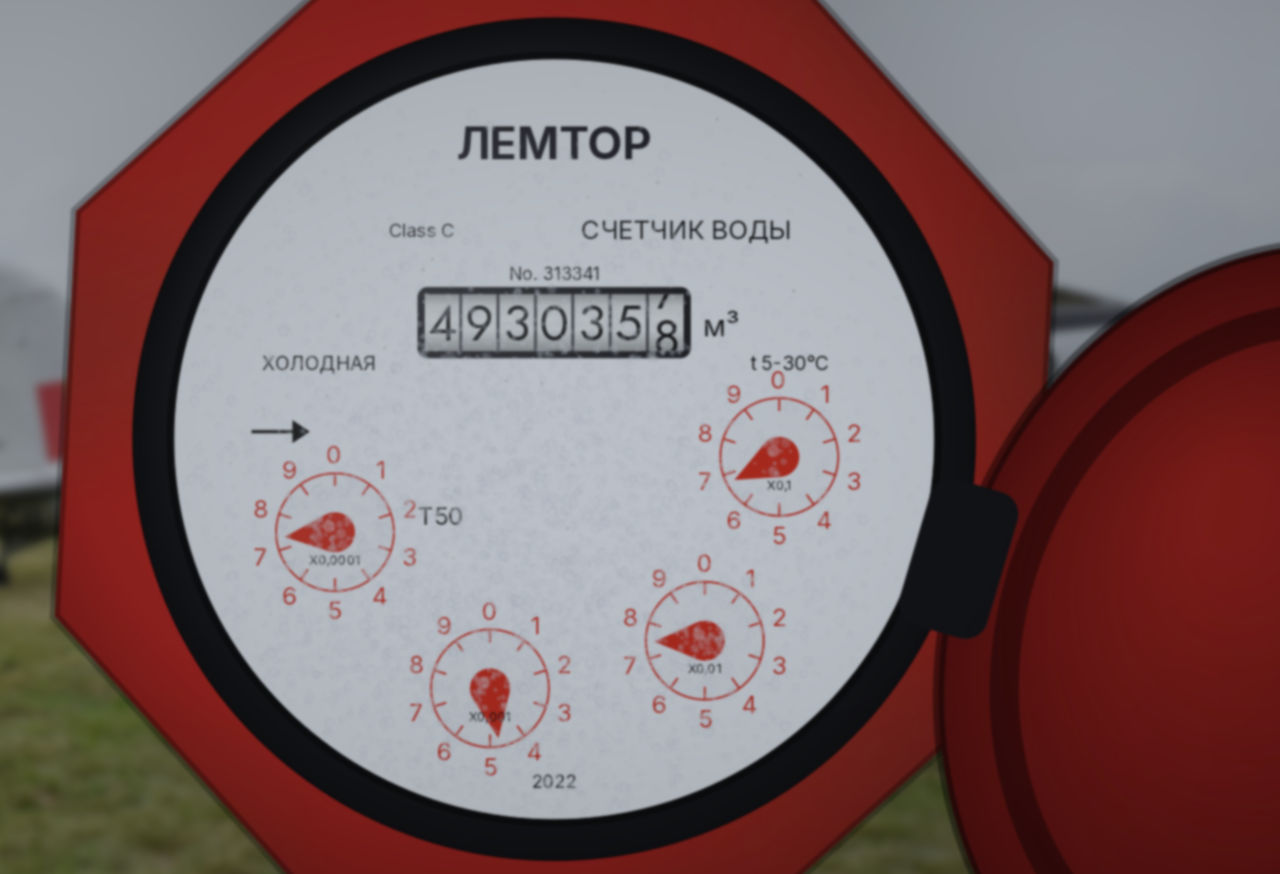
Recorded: 4930357.6747 m³
